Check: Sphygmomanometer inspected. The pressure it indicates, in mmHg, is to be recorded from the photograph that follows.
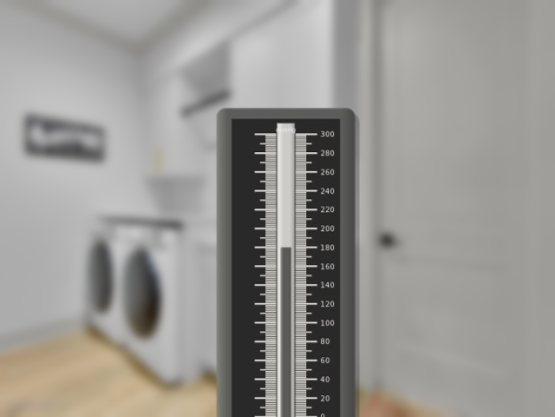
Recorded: 180 mmHg
